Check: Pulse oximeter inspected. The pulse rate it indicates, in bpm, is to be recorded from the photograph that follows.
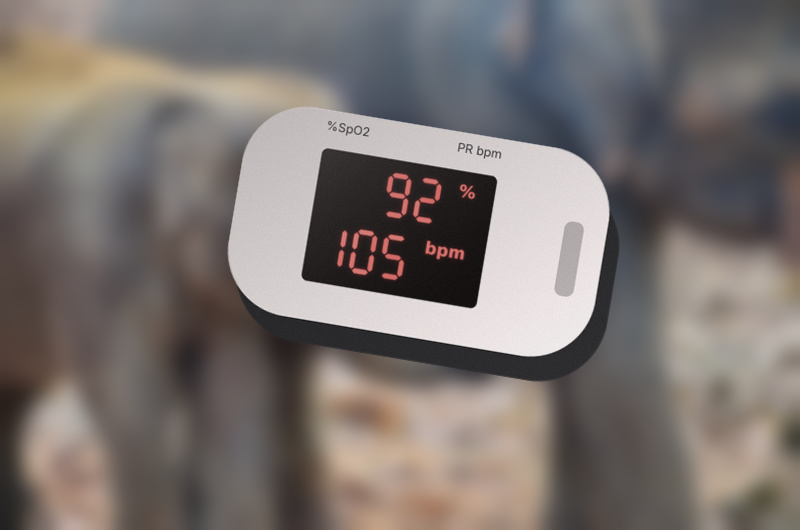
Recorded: 105 bpm
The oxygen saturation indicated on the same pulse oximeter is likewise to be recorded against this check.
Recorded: 92 %
